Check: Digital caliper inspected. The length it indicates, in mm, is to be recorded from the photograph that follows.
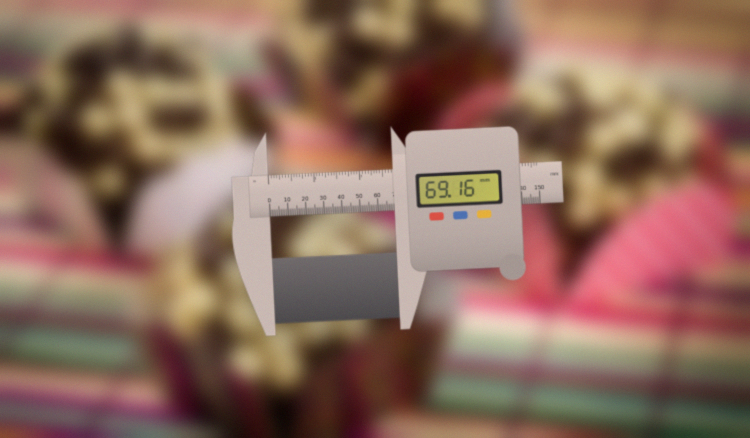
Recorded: 69.16 mm
